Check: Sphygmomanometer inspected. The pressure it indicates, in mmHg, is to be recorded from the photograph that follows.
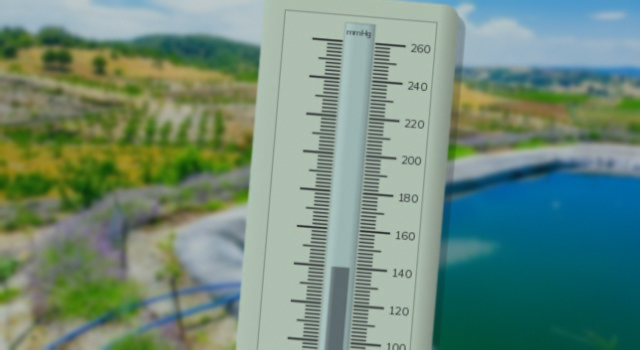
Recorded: 140 mmHg
